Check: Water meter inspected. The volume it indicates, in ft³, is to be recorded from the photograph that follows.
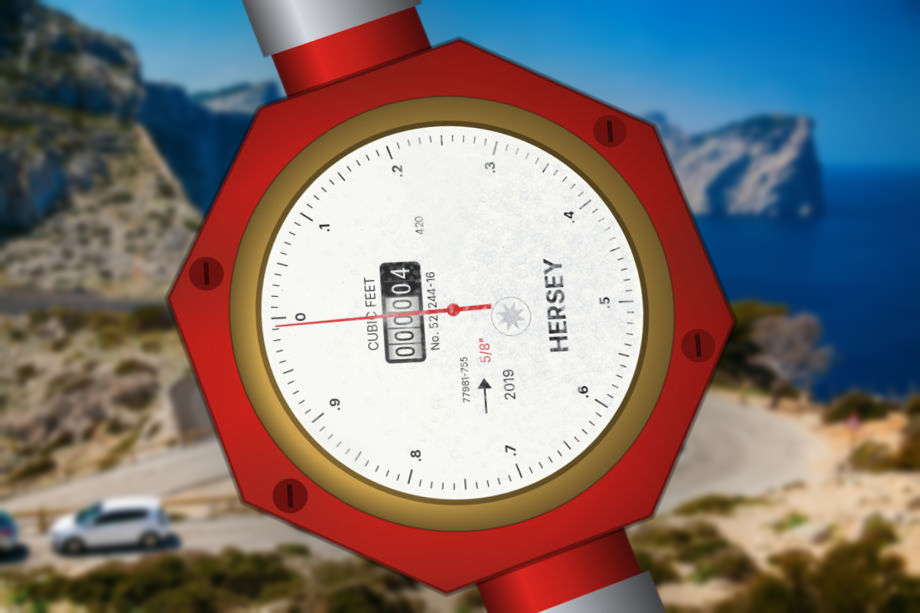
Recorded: 3.99 ft³
